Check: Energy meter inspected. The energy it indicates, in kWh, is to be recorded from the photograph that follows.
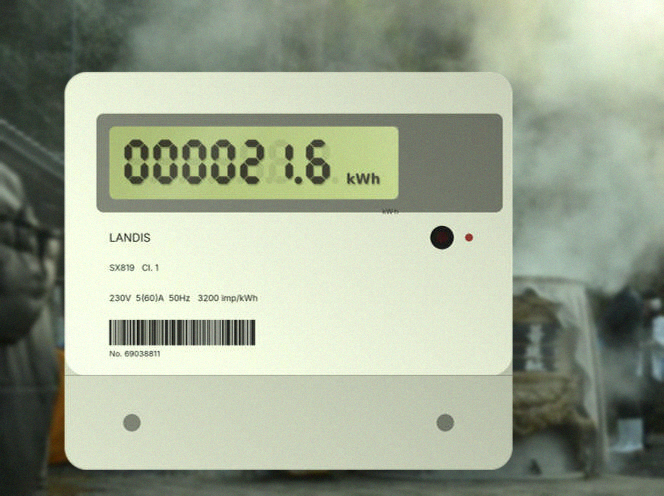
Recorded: 21.6 kWh
